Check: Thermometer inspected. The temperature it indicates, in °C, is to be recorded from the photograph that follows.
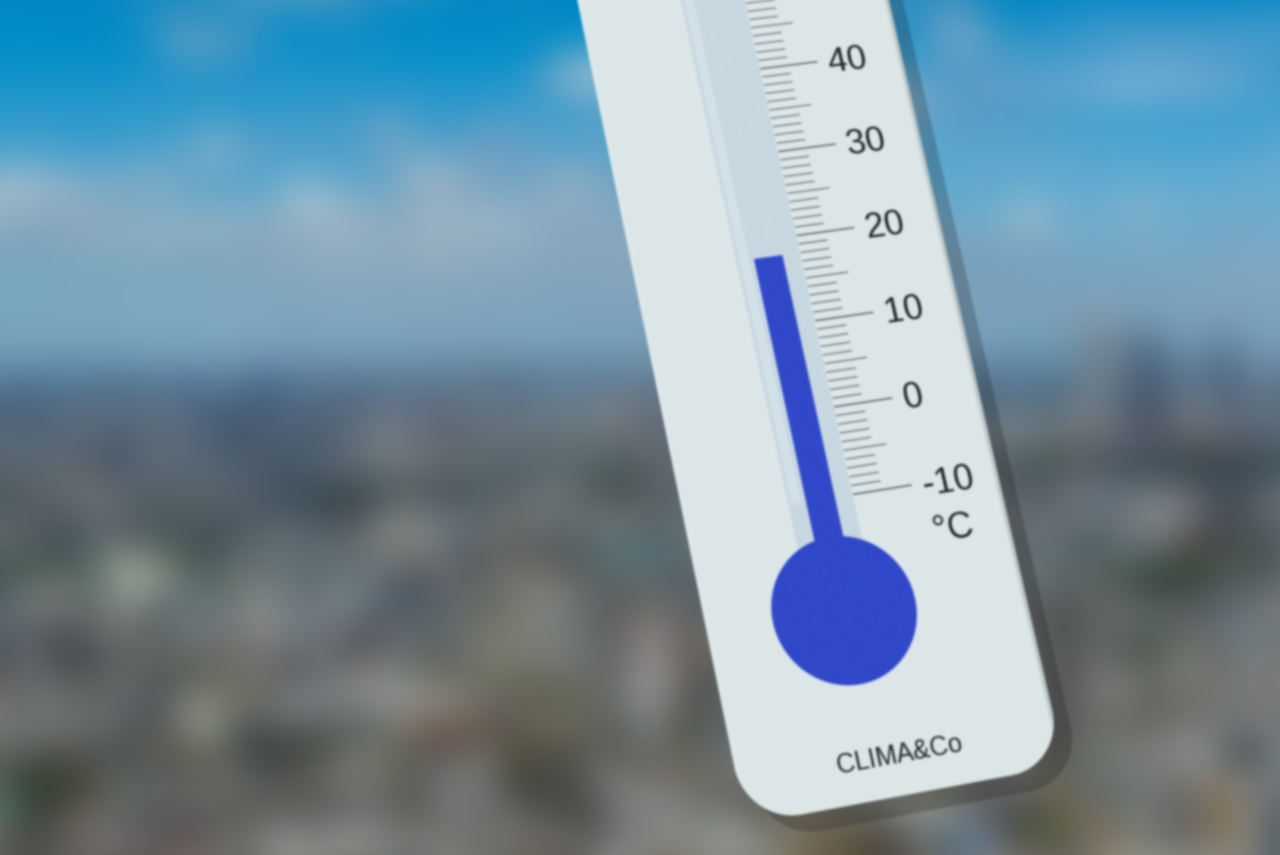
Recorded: 18 °C
